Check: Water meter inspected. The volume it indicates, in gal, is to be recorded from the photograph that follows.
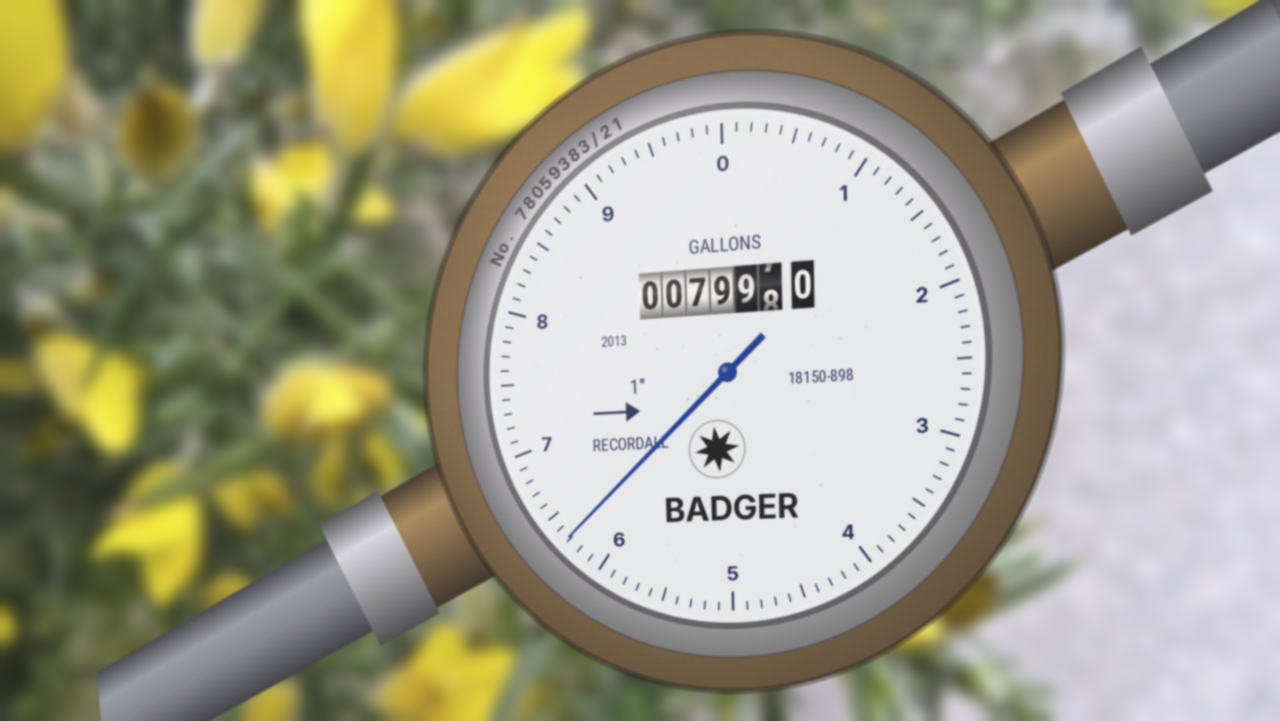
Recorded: 79976.3 gal
